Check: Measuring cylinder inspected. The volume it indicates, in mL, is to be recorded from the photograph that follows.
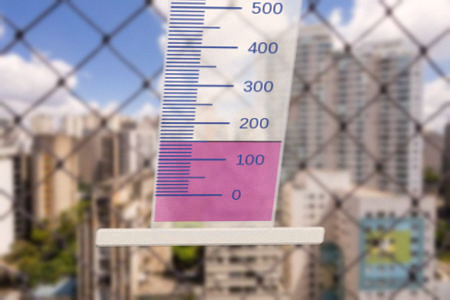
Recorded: 150 mL
